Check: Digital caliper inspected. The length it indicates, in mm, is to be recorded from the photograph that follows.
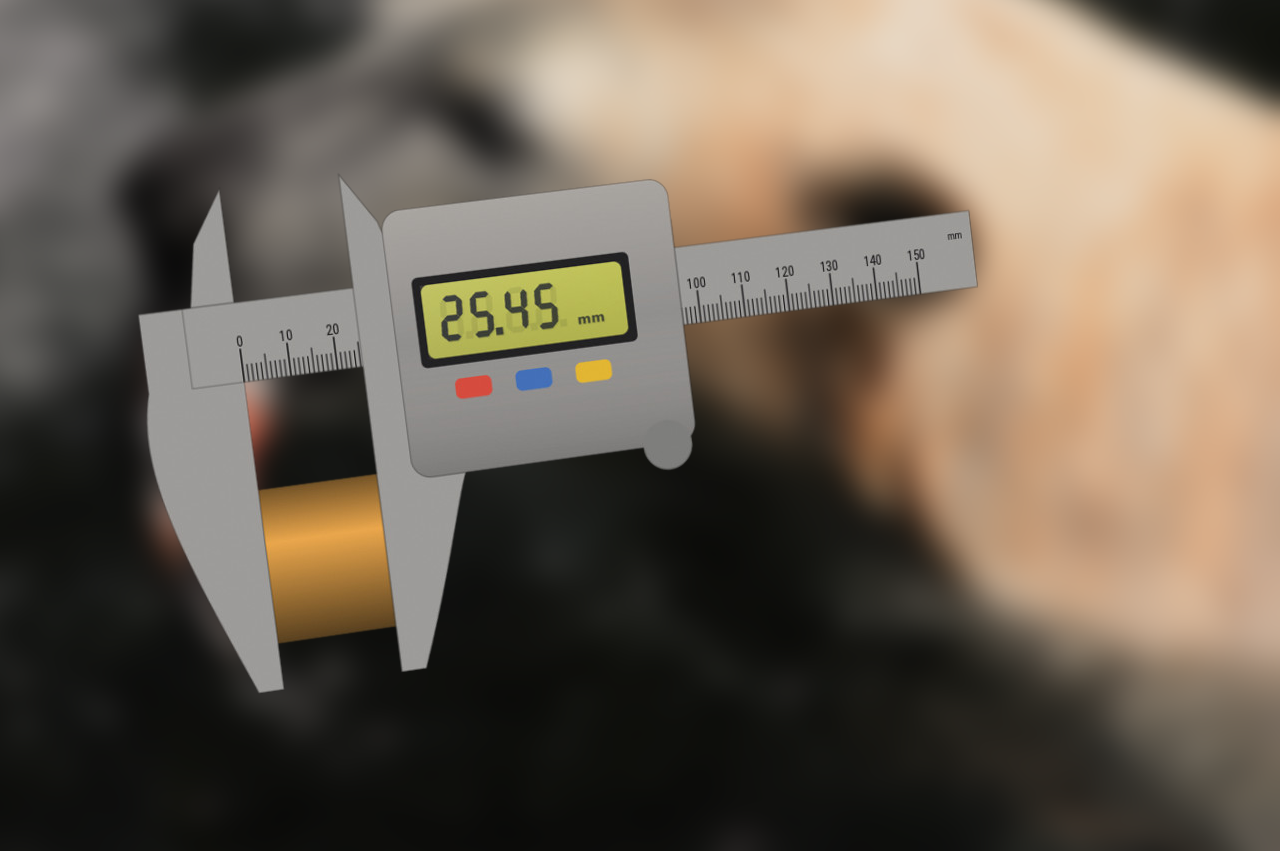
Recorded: 25.45 mm
